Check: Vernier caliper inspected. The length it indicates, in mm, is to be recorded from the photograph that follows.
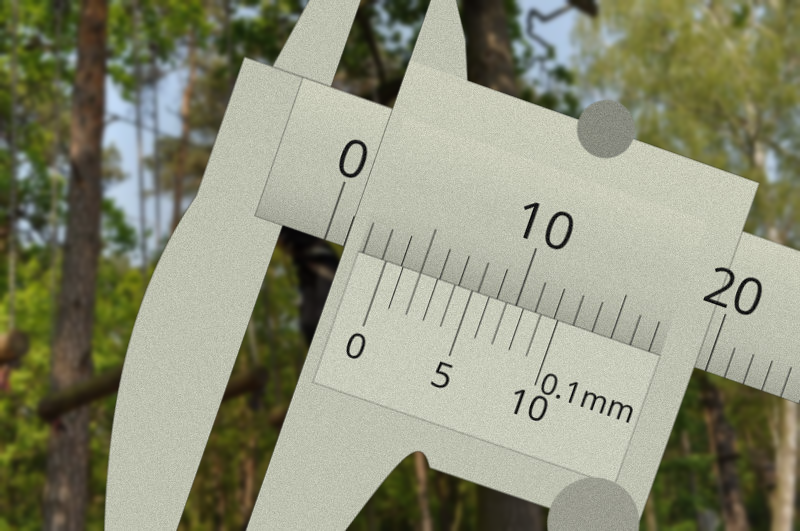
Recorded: 3.2 mm
